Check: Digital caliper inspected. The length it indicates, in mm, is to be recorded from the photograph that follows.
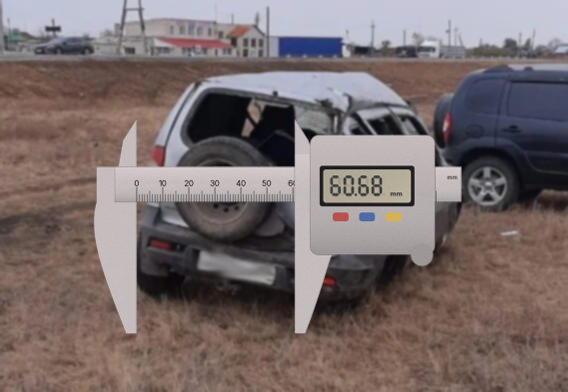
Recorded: 60.68 mm
